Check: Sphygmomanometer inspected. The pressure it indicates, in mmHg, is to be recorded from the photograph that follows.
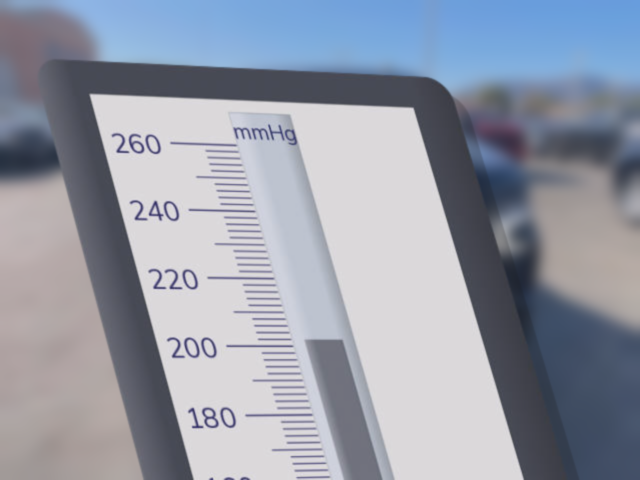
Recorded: 202 mmHg
